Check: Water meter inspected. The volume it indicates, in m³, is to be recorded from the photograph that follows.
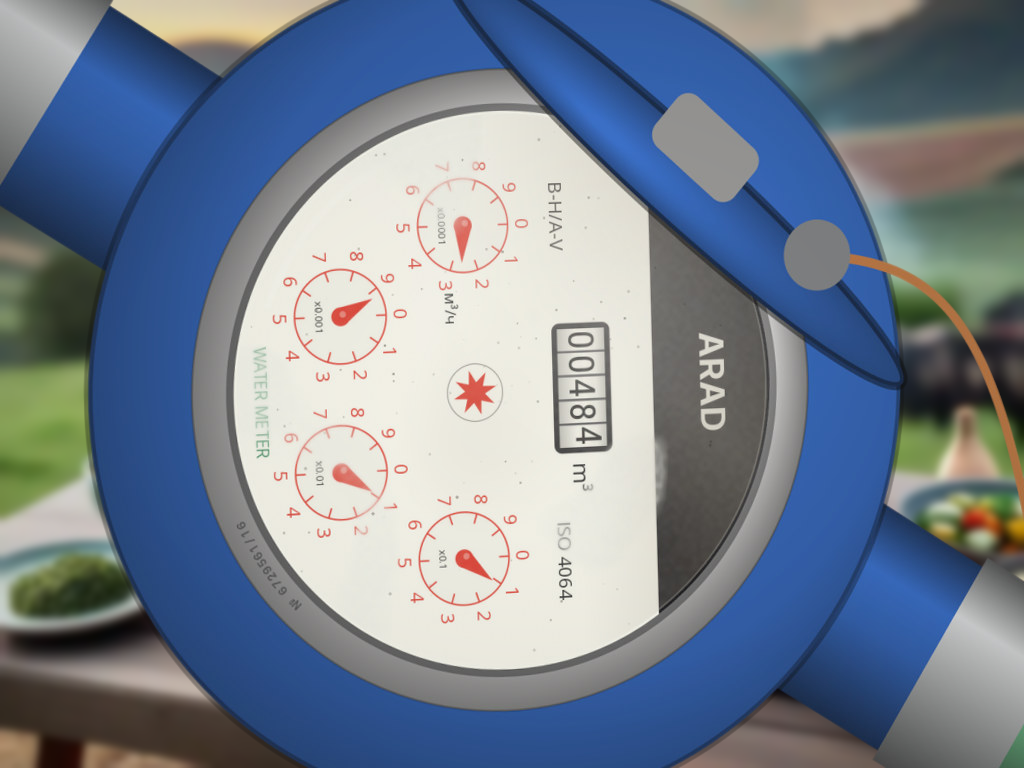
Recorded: 484.1092 m³
